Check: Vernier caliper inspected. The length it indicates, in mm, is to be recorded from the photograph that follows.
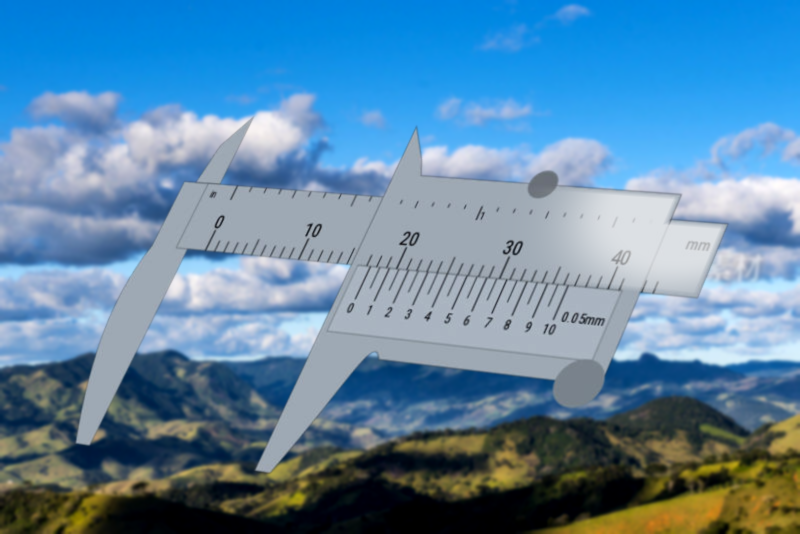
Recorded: 17.4 mm
